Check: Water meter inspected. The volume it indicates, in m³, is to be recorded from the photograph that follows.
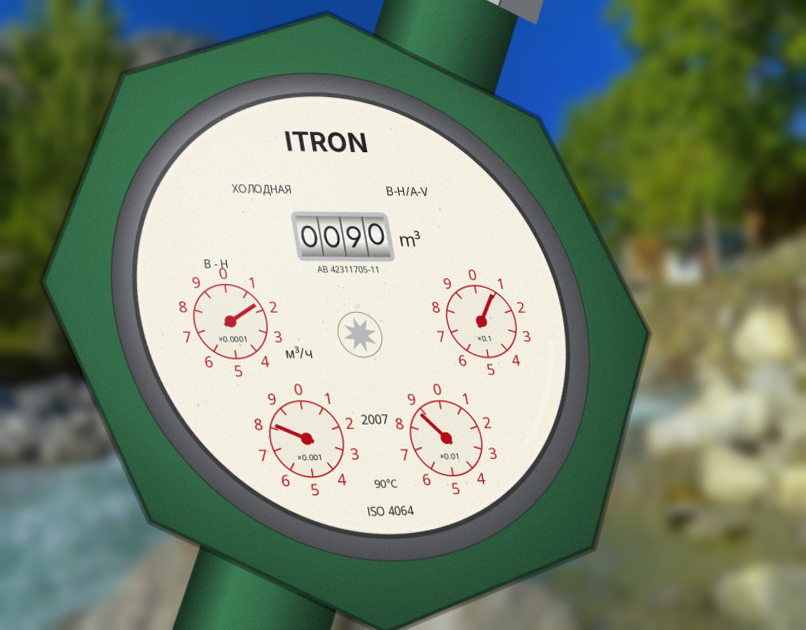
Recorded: 90.0881 m³
